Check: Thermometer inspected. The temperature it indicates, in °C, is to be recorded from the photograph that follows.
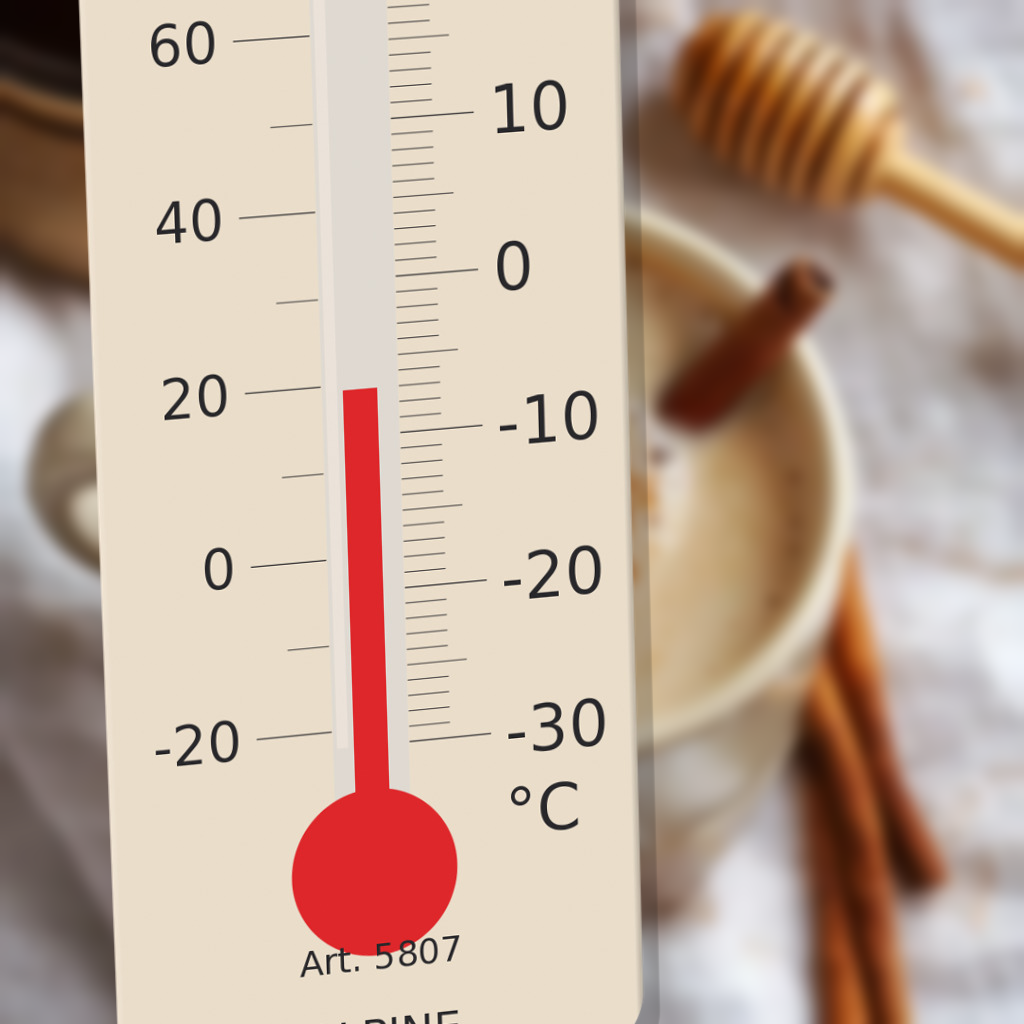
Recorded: -7 °C
